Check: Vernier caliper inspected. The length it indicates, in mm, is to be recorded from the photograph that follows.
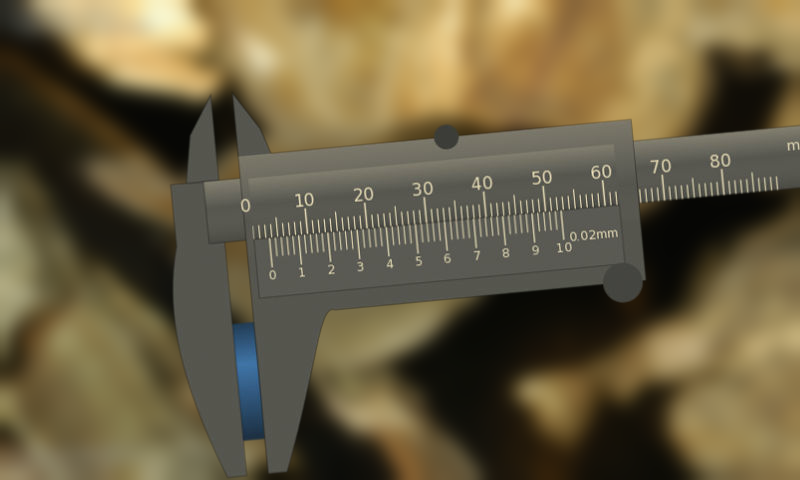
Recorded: 3.6 mm
